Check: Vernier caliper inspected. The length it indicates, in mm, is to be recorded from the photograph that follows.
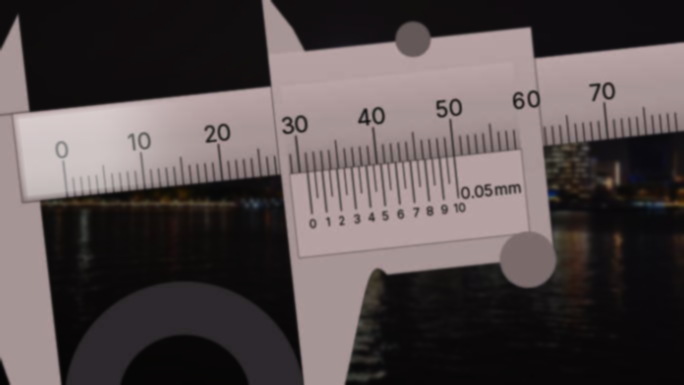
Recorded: 31.0 mm
